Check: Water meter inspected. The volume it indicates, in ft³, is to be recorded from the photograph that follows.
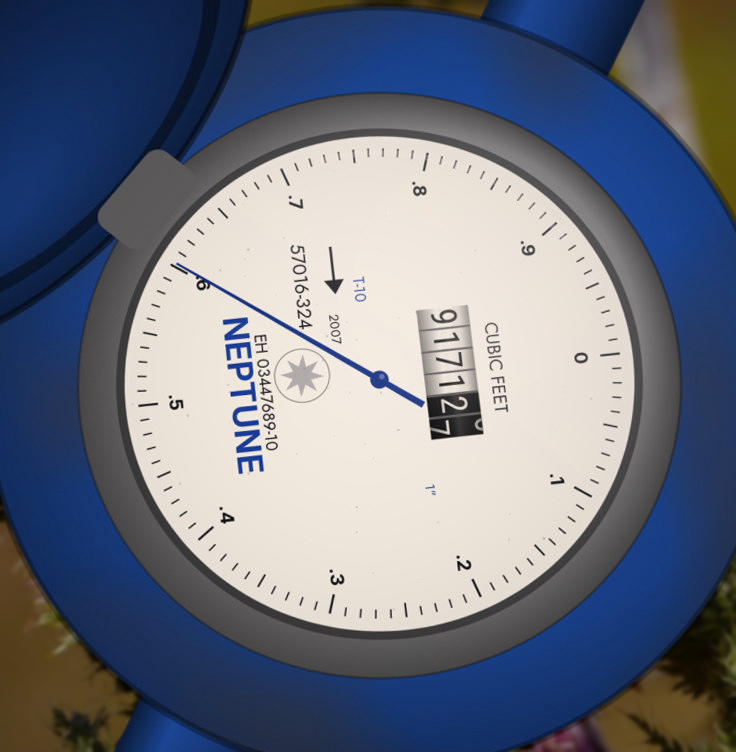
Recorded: 917126.60 ft³
